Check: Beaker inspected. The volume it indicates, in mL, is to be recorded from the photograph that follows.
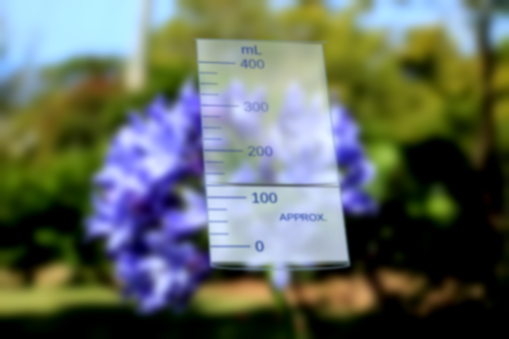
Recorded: 125 mL
